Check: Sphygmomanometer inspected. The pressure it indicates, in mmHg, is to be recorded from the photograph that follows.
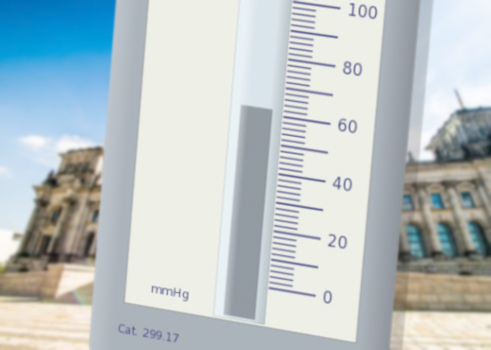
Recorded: 62 mmHg
